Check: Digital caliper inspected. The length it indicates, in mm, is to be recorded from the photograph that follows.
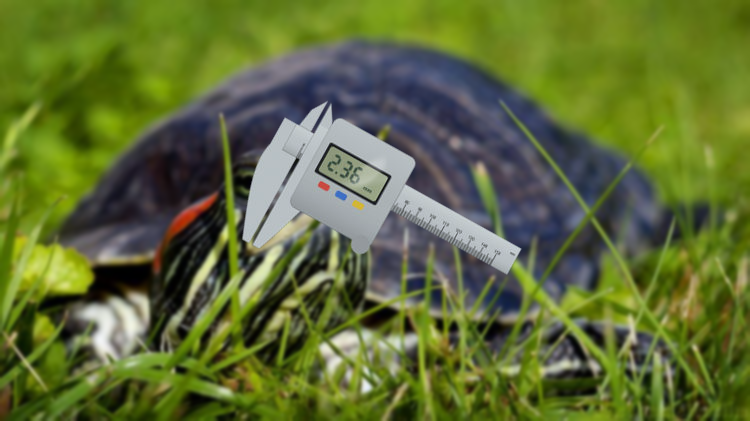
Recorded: 2.36 mm
